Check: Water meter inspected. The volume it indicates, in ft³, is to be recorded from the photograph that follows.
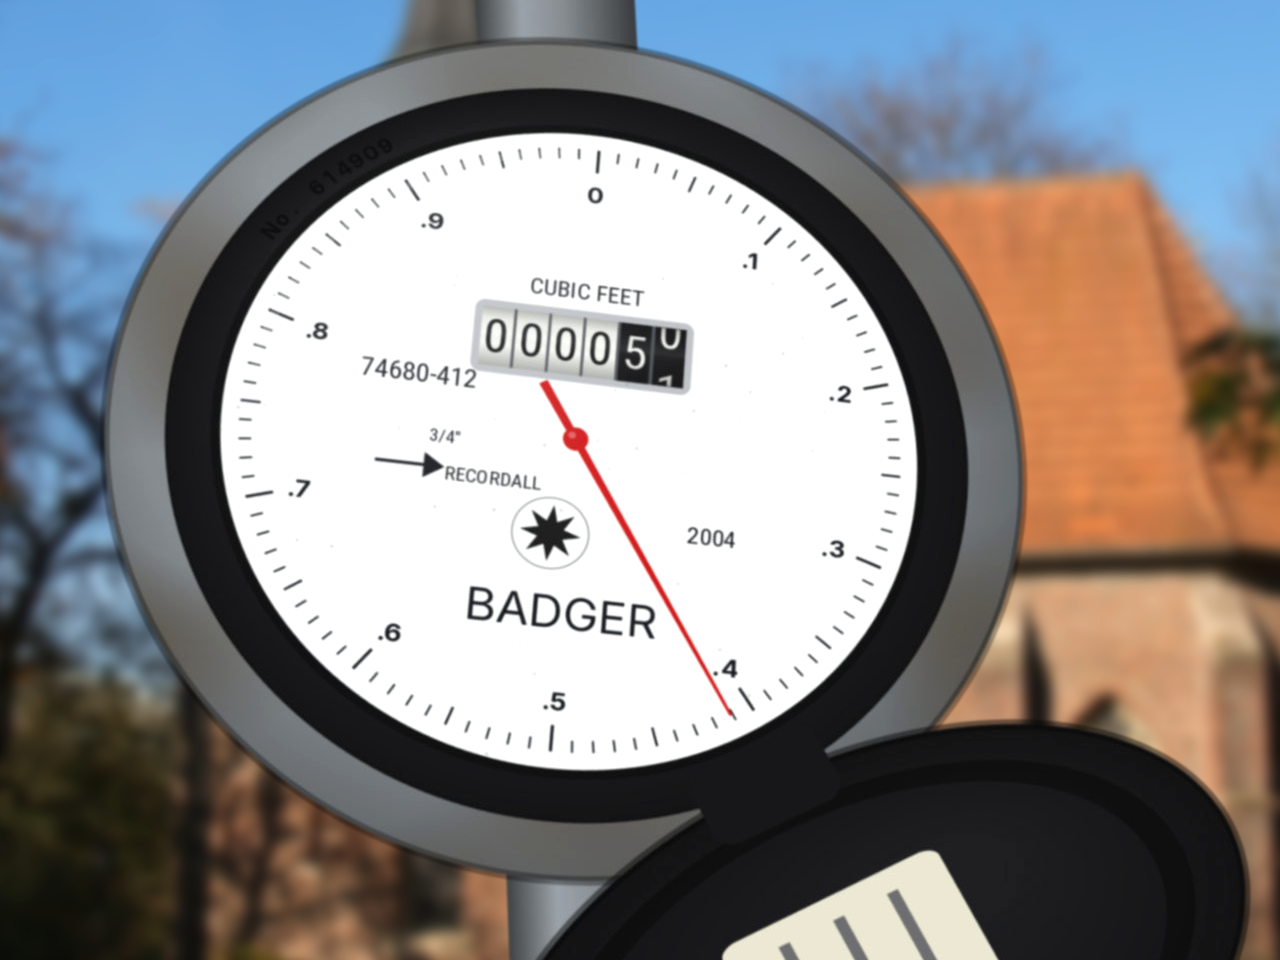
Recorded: 50.41 ft³
